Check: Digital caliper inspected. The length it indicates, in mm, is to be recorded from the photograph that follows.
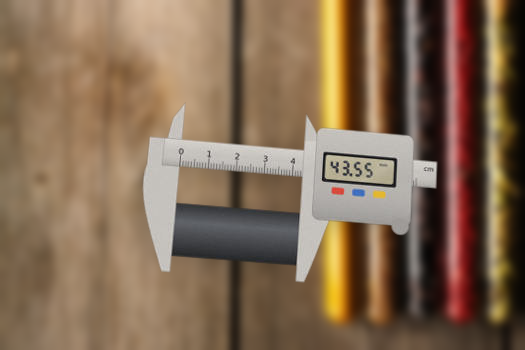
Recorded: 43.55 mm
